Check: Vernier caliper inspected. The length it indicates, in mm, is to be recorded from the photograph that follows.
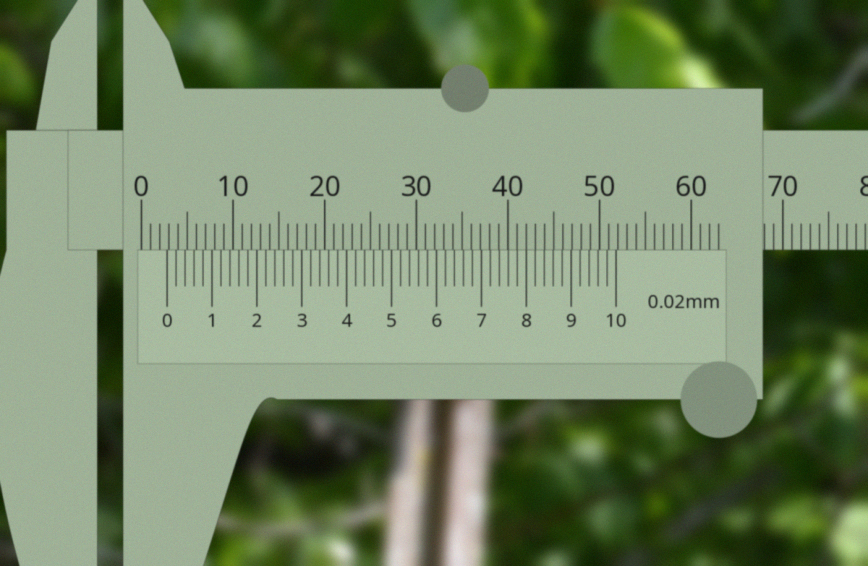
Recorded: 2.8 mm
